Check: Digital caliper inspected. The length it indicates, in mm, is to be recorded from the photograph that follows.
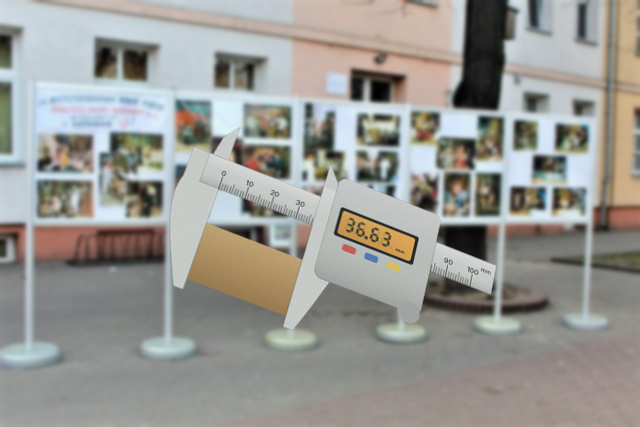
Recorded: 36.63 mm
